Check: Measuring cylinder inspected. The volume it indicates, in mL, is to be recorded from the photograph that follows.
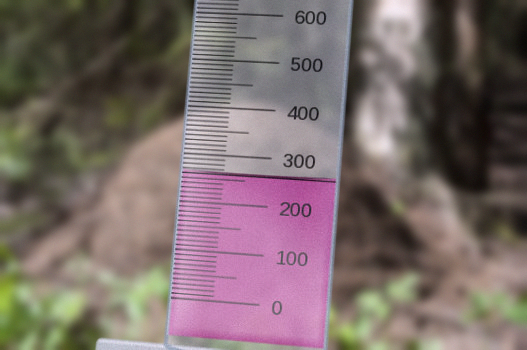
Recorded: 260 mL
